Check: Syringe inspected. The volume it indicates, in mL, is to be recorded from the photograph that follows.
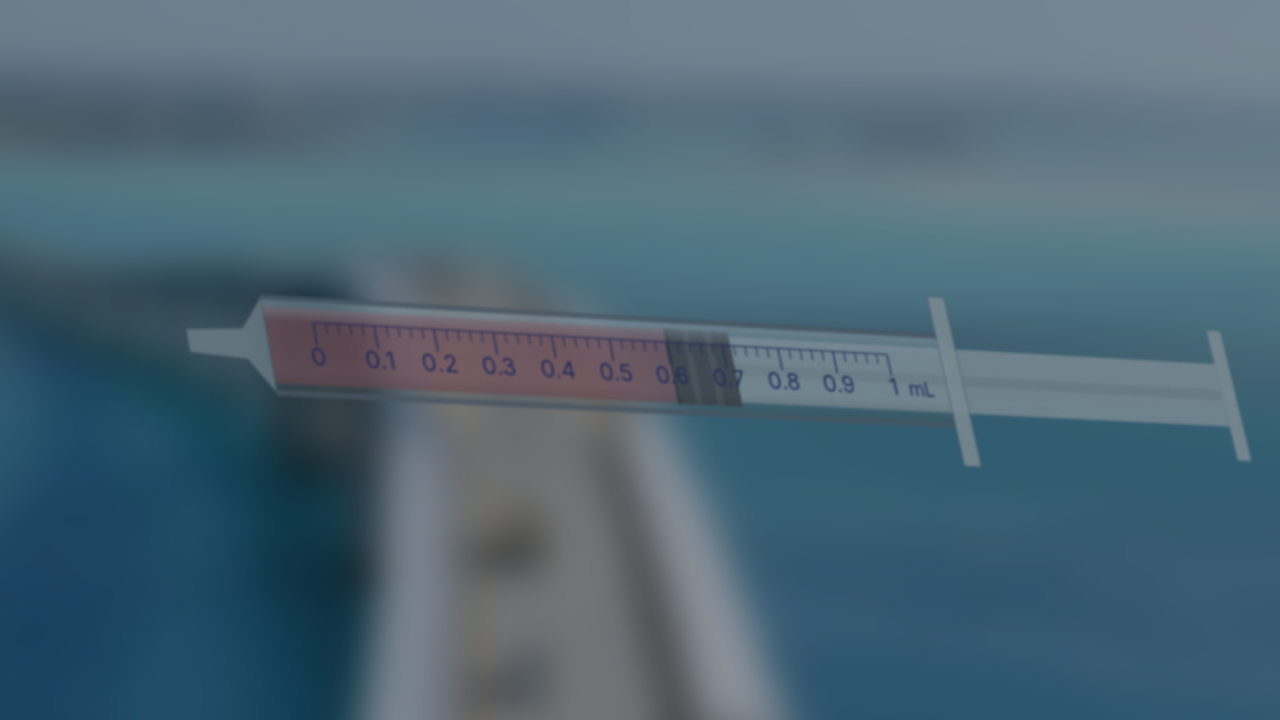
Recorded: 0.6 mL
